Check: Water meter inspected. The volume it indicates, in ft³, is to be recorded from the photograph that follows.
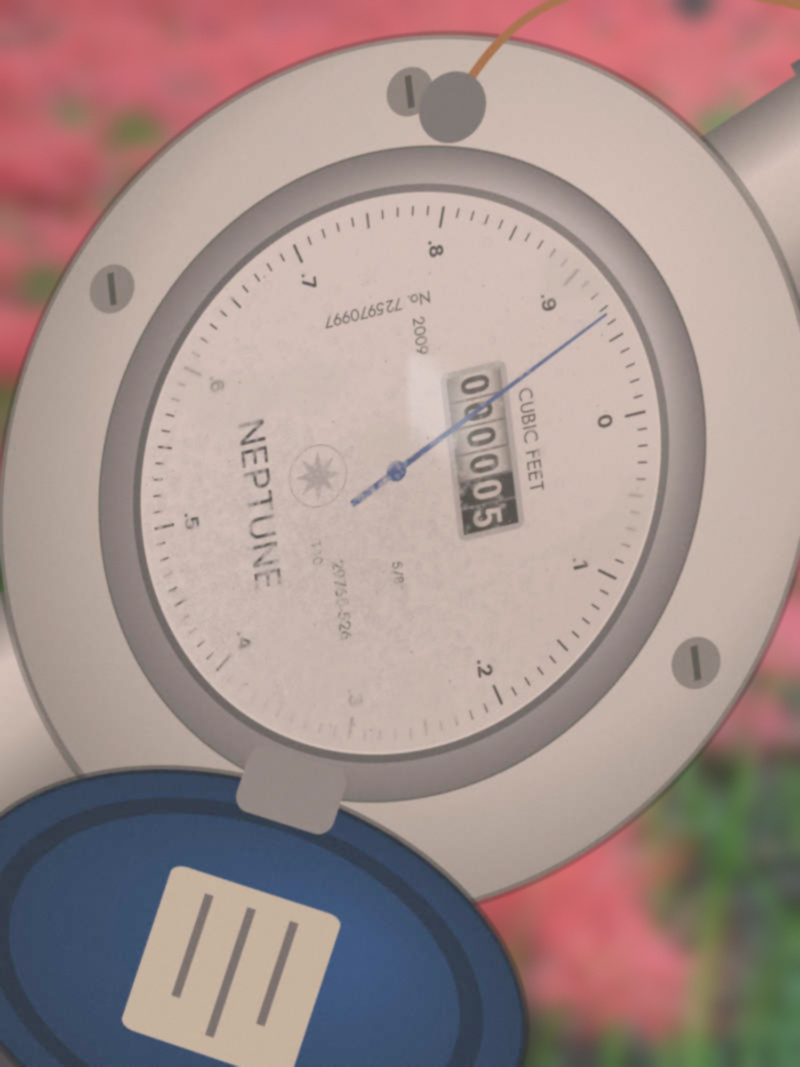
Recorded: 4.93 ft³
